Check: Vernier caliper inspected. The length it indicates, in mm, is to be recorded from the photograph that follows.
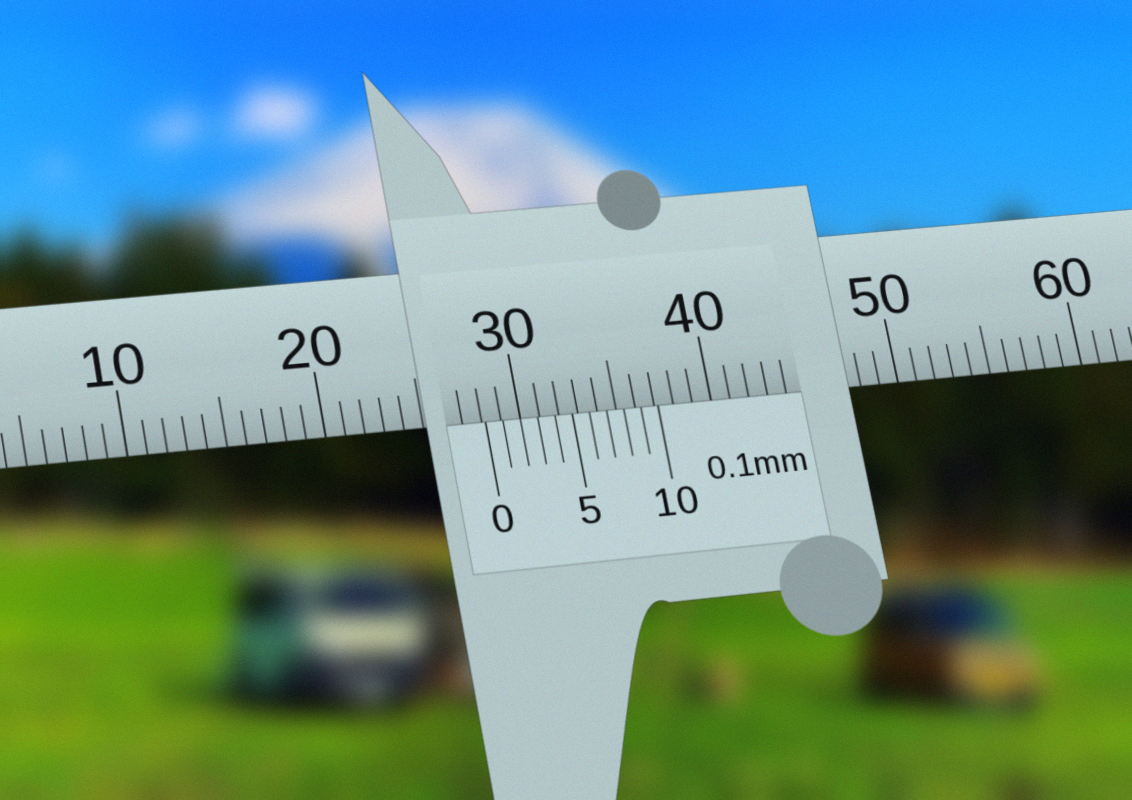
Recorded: 28.2 mm
